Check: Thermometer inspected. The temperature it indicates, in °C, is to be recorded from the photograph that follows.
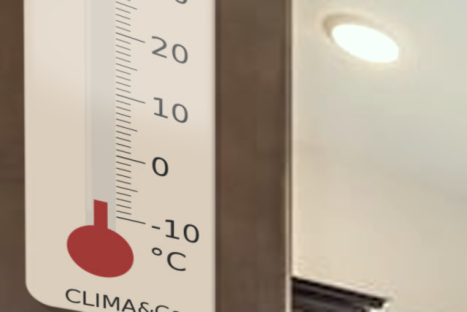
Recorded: -8 °C
